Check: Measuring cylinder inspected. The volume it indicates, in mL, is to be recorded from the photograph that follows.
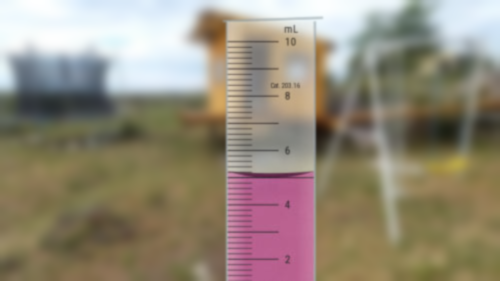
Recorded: 5 mL
